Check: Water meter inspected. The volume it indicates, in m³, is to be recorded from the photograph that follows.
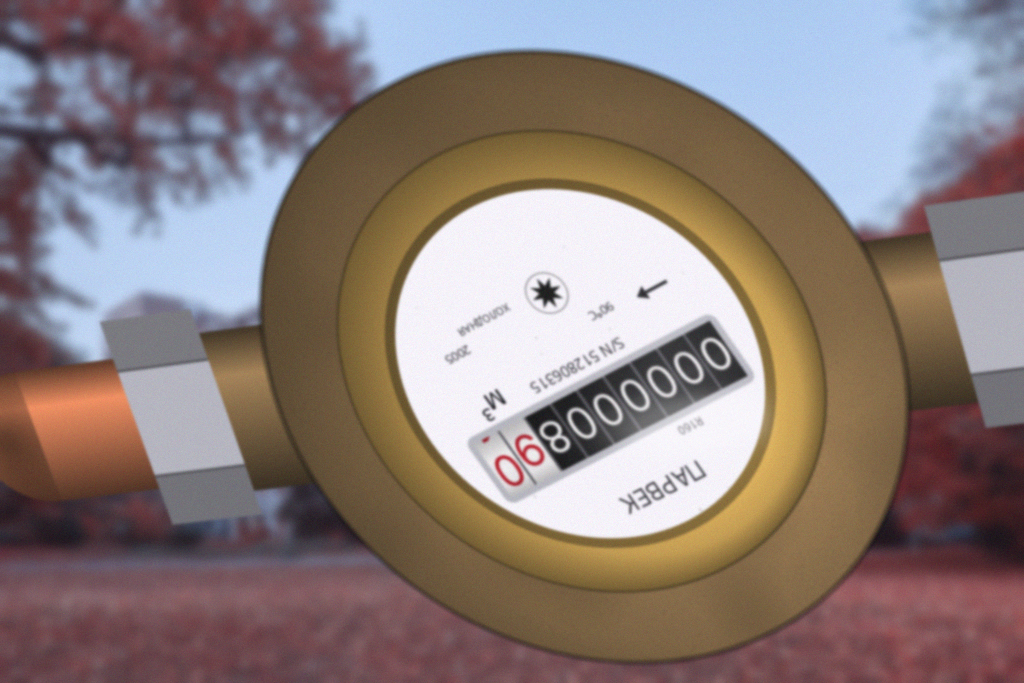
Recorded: 8.90 m³
